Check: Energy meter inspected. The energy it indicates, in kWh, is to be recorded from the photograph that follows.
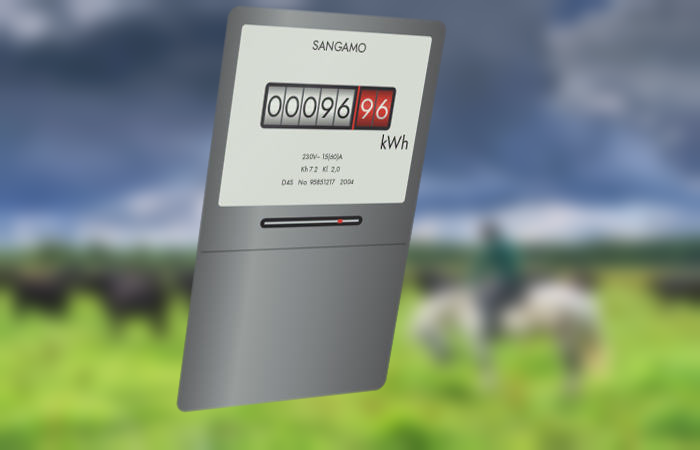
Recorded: 96.96 kWh
